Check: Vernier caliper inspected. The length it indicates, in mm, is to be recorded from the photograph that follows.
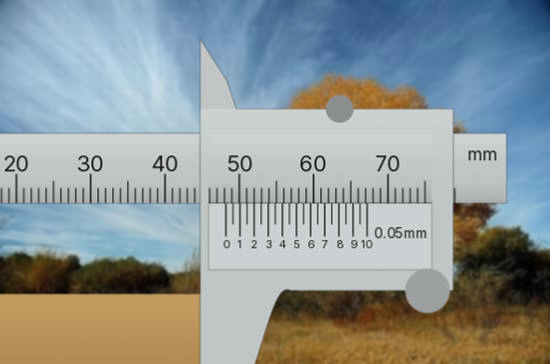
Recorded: 48.2 mm
